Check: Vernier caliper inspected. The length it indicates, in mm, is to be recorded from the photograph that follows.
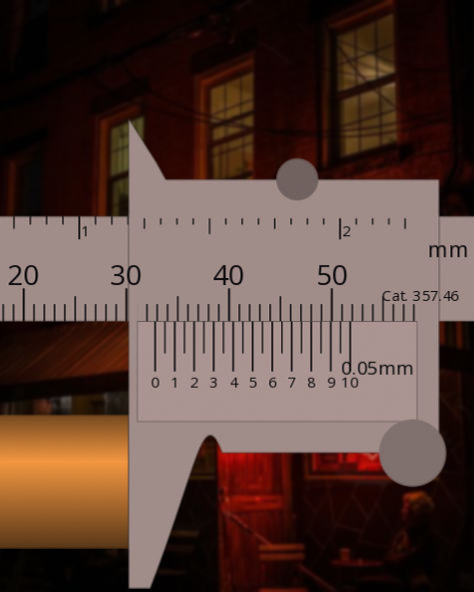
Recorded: 32.8 mm
